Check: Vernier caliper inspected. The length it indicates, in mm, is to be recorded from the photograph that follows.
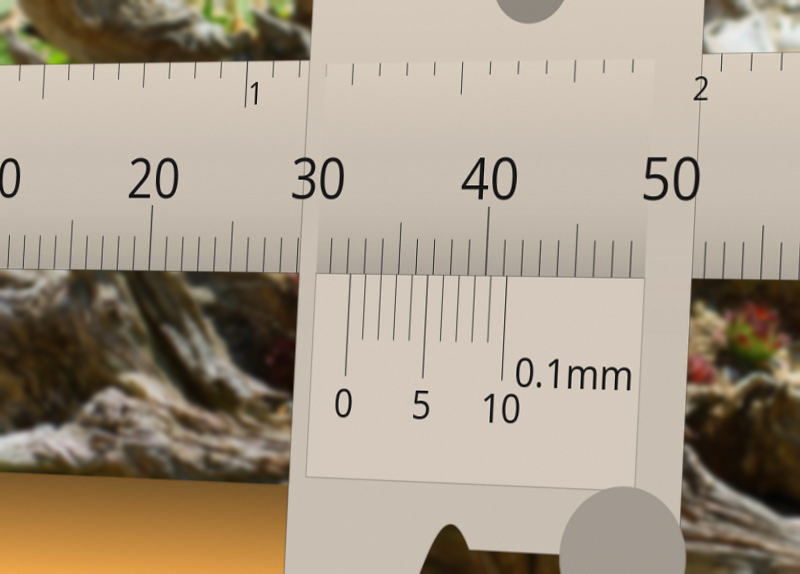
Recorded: 32.2 mm
